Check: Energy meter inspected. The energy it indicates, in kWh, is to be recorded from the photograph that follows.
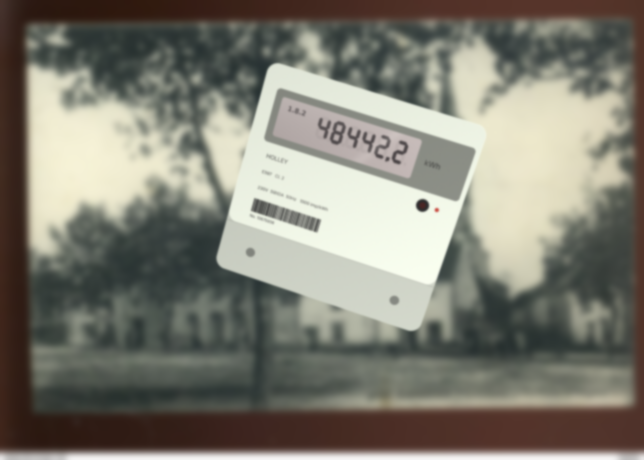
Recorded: 48442.2 kWh
